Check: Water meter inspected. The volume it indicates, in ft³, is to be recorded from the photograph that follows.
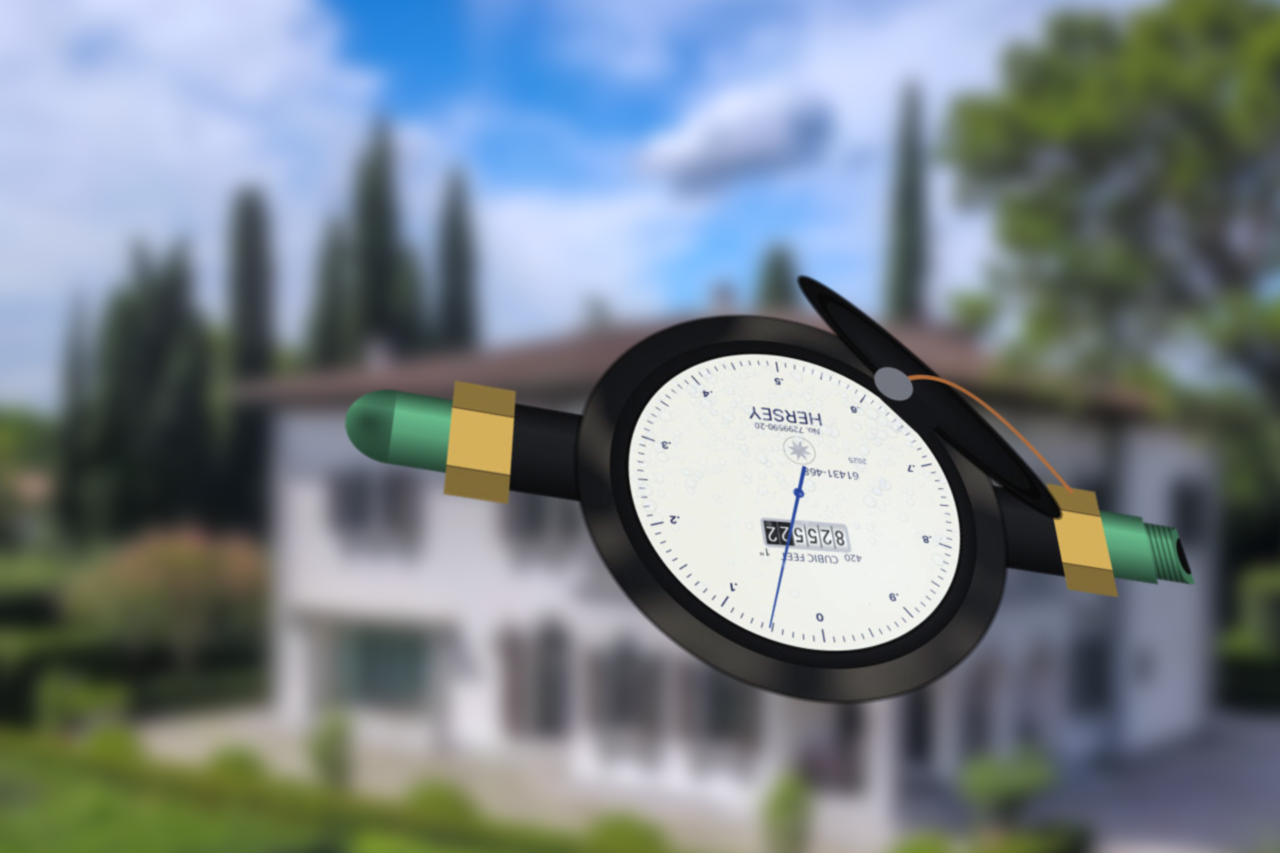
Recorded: 825522.05 ft³
